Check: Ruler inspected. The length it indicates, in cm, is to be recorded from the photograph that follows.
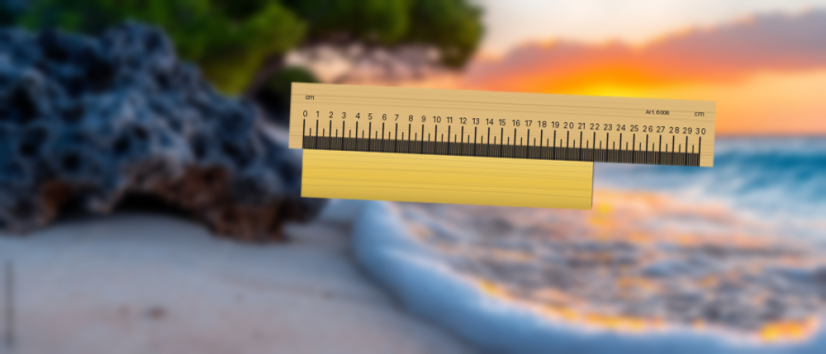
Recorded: 22 cm
